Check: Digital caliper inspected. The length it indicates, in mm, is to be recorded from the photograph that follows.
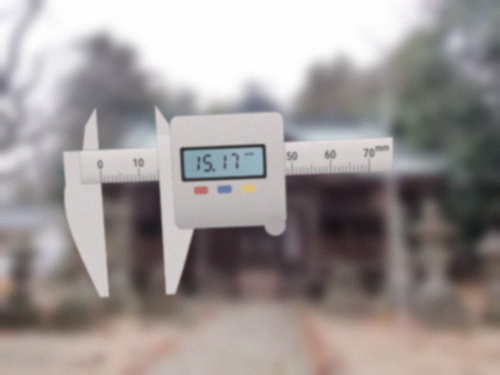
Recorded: 15.17 mm
